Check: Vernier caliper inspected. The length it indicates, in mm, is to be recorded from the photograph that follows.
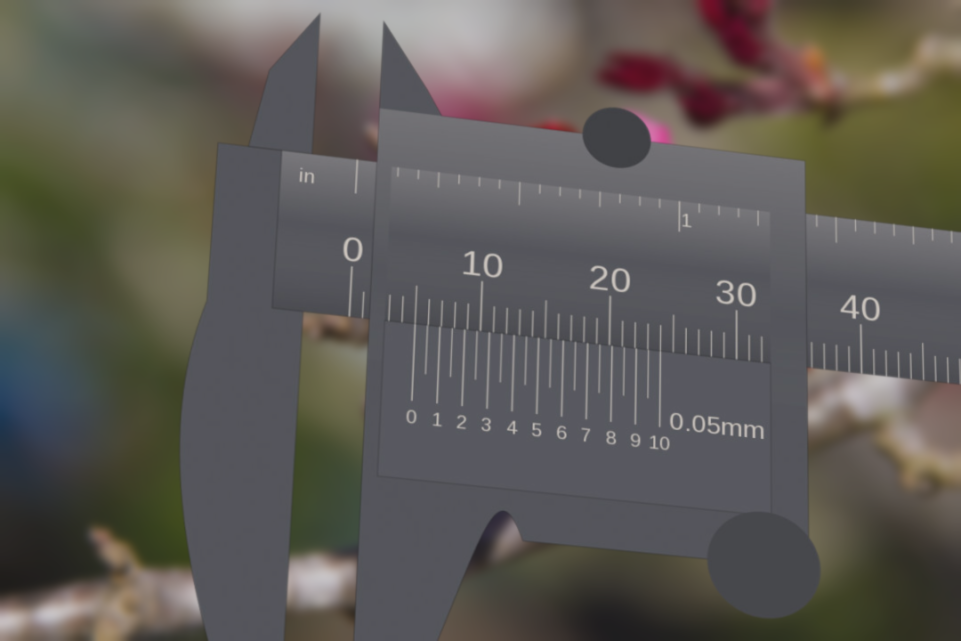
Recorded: 5.0 mm
